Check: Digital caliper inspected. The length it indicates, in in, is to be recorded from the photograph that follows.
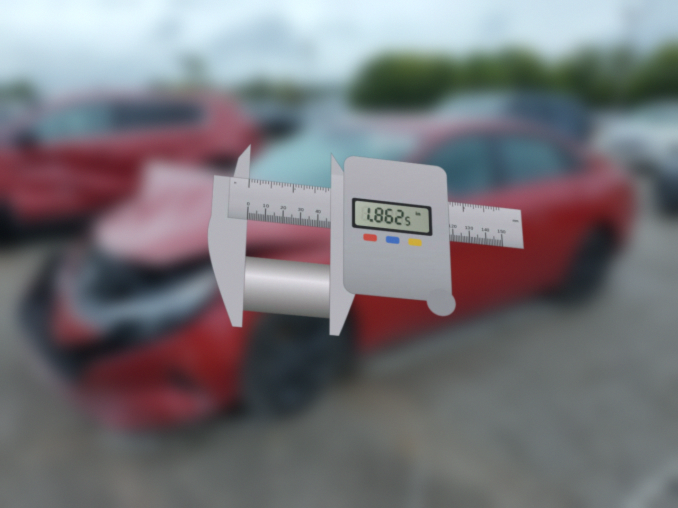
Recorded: 1.8625 in
